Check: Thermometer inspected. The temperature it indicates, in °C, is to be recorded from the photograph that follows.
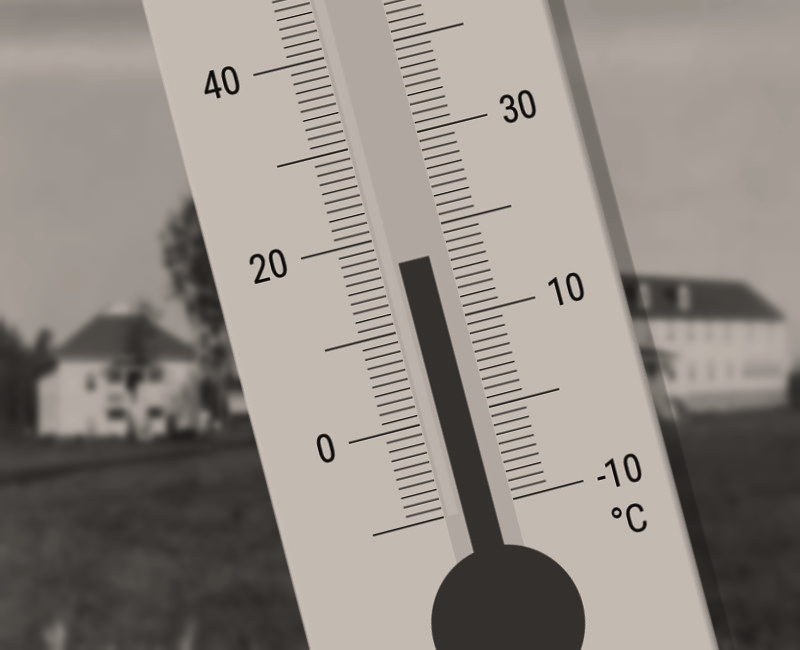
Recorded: 17 °C
